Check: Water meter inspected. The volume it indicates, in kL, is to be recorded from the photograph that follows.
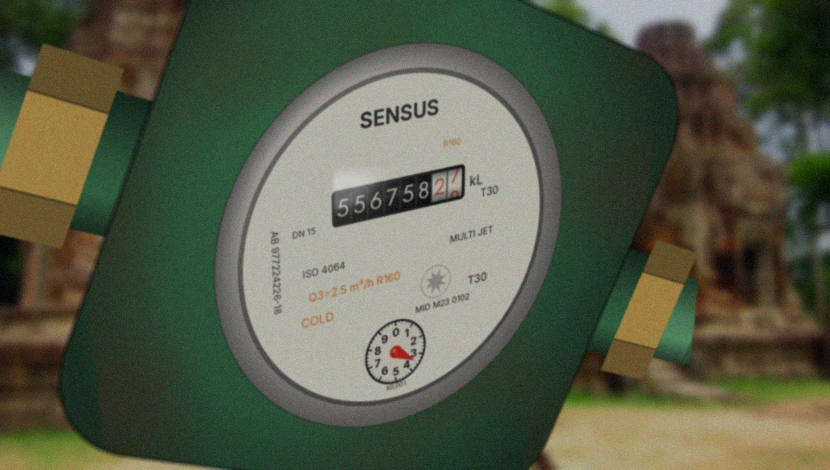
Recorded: 556758.273 kL
